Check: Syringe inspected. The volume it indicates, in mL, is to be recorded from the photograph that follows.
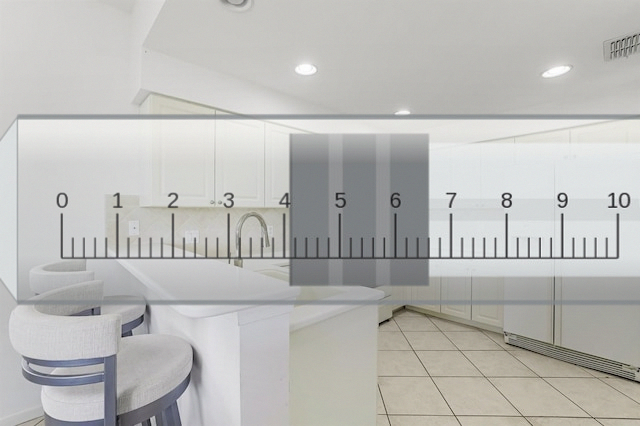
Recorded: 4.1 mL
